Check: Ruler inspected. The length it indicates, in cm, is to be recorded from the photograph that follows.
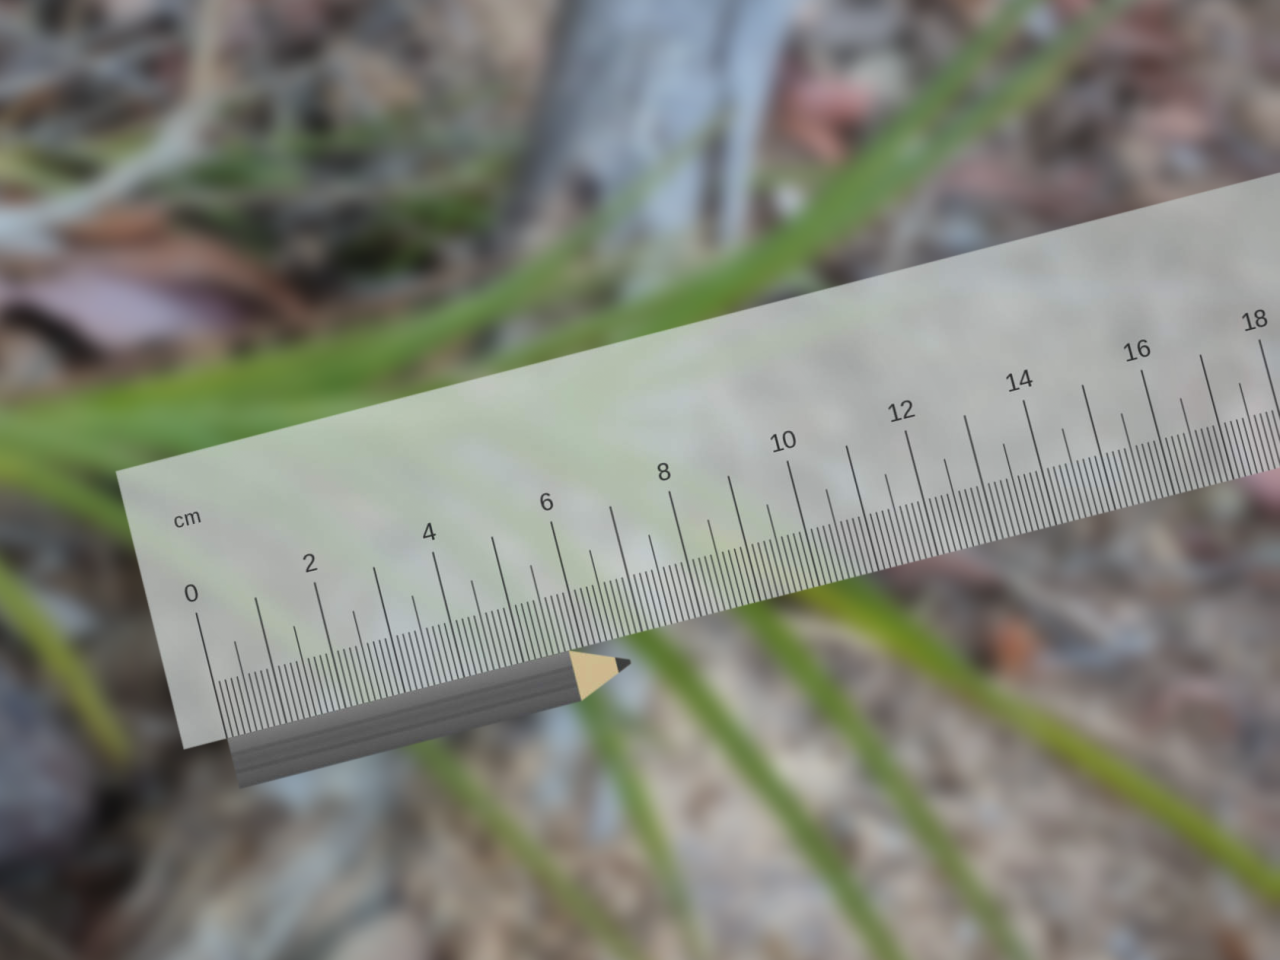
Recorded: 6.7 cm
